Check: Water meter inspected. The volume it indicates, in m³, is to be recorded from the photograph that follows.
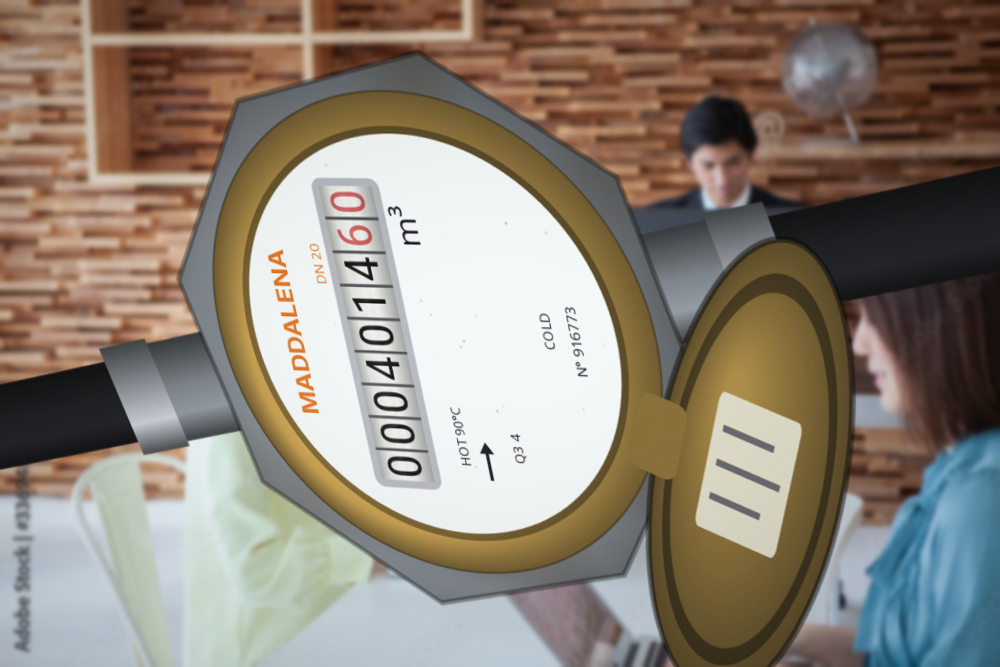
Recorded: 4014.60 m³
